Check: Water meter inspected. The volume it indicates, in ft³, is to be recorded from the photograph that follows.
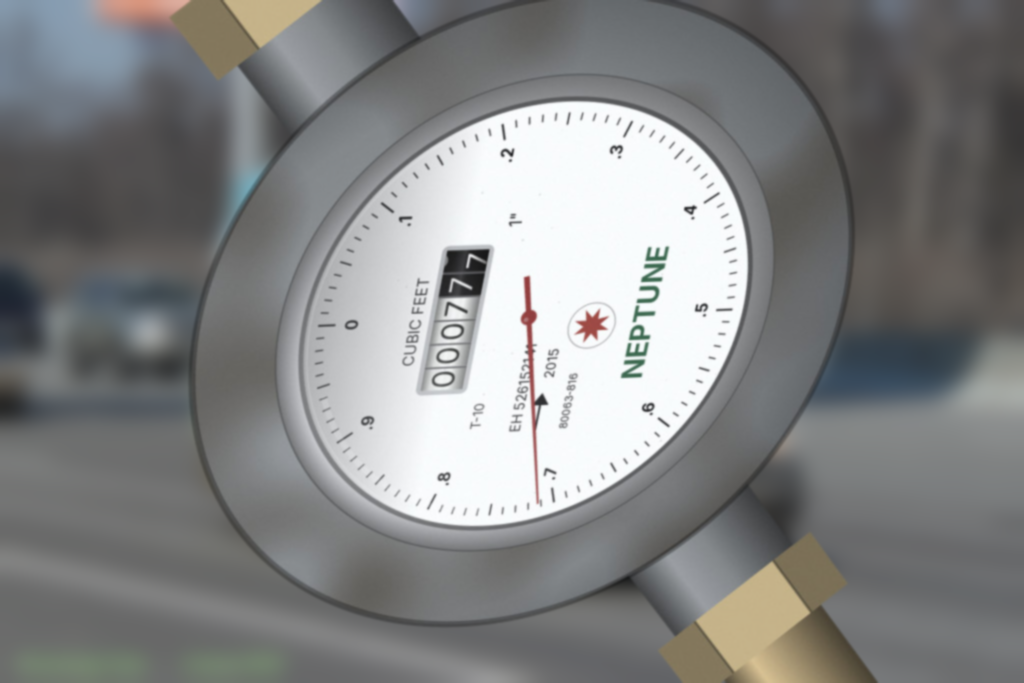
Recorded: 776.71 ft³
